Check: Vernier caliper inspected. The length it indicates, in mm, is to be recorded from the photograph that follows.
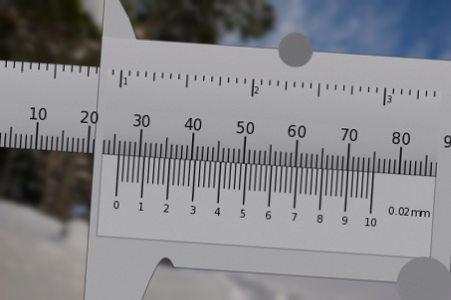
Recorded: 26.0 mm
